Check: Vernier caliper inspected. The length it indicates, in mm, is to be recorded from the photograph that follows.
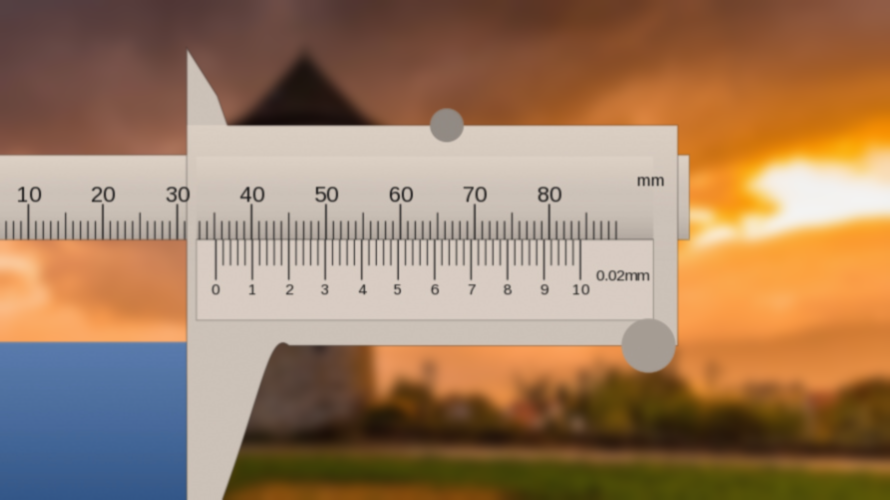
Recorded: 35.2 mm
